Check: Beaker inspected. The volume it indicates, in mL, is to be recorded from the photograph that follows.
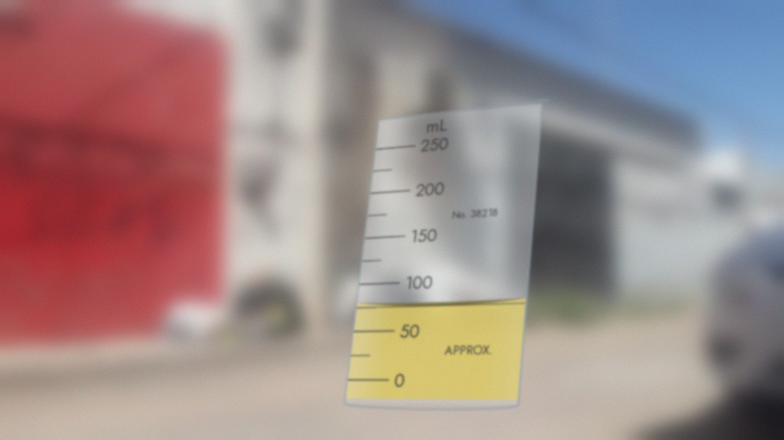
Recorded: 75 mL
